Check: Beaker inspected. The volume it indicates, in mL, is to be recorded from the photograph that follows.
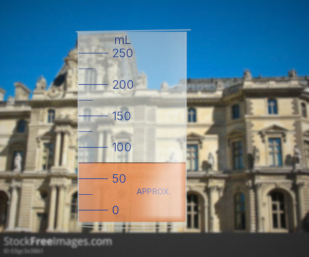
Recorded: 75 mL
